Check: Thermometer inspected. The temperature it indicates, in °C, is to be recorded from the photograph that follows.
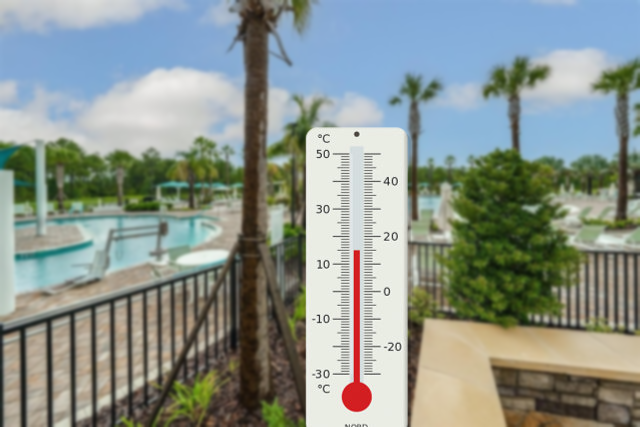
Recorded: 15 °C
